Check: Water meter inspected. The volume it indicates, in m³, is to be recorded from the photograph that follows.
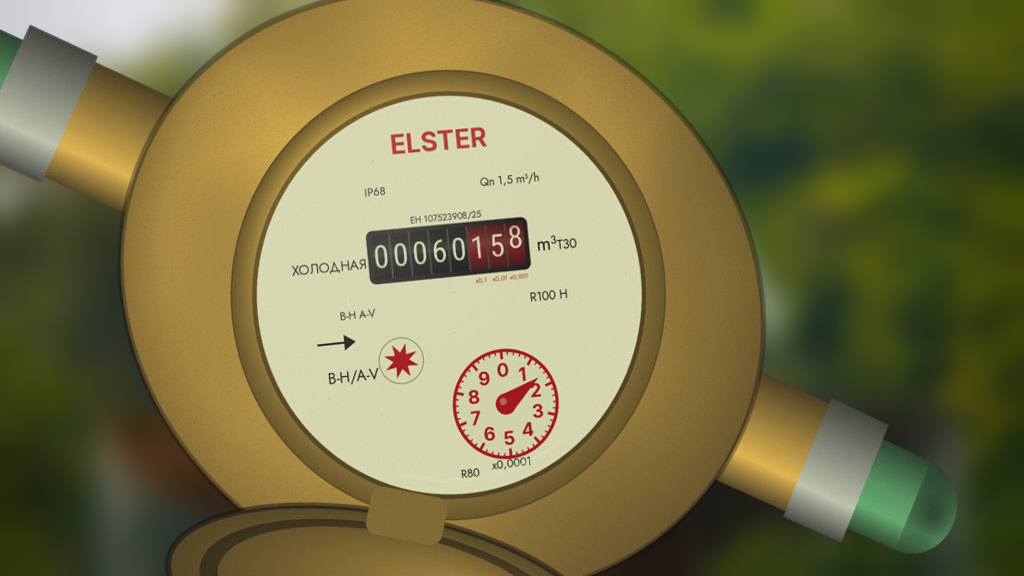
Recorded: 60.1581 m³
